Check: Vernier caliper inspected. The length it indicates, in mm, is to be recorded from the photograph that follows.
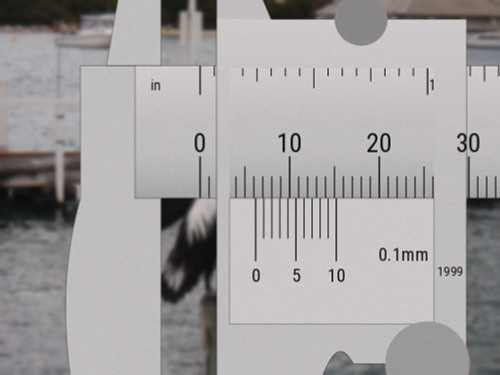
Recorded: 6.2 mm
